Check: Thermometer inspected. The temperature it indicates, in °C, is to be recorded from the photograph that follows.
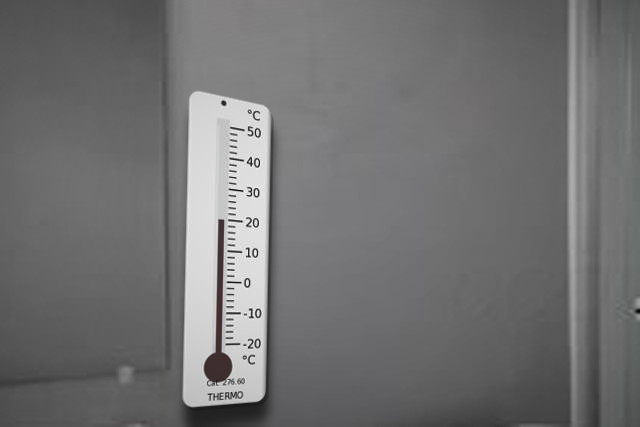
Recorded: 20 °C
